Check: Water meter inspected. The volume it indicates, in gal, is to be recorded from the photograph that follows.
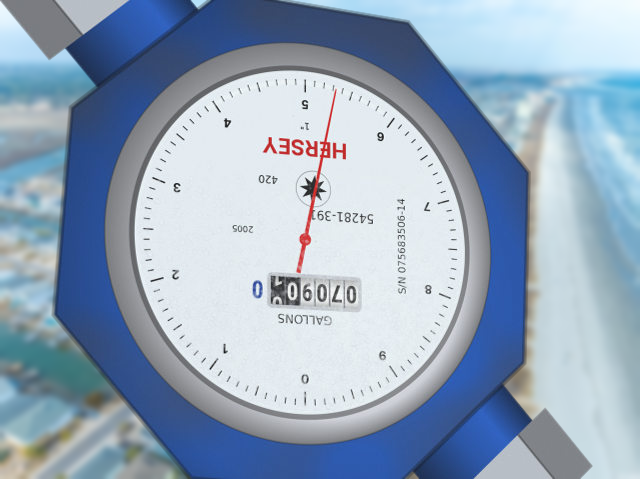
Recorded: 709005.3 gal
